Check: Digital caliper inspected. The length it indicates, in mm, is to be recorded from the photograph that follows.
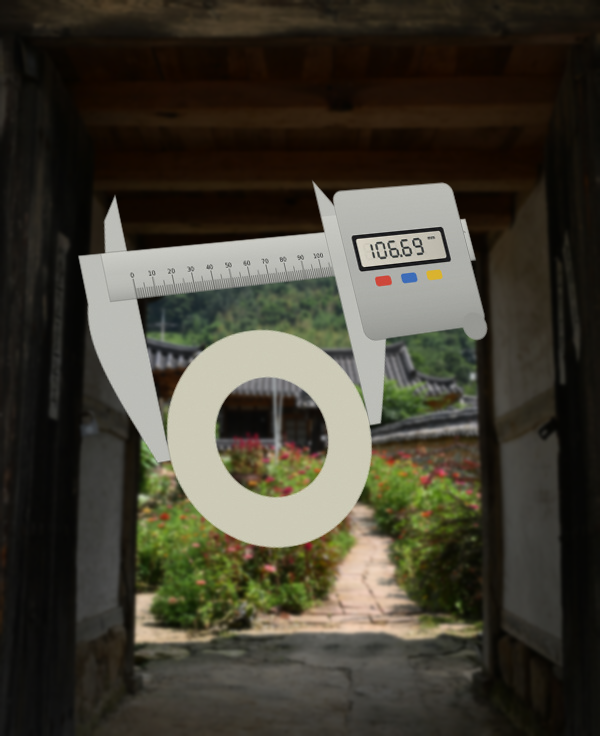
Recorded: 106.69 mm
